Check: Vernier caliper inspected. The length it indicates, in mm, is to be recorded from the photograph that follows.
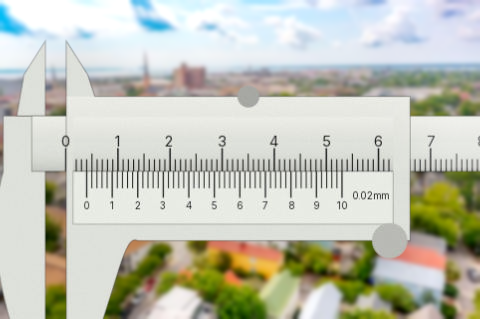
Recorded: 4.0 mm
